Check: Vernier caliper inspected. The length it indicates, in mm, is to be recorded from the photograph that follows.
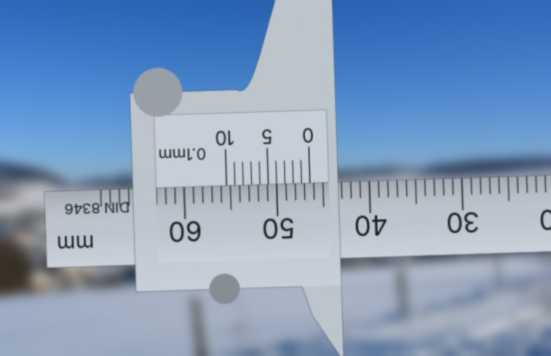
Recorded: 46.4 mm
